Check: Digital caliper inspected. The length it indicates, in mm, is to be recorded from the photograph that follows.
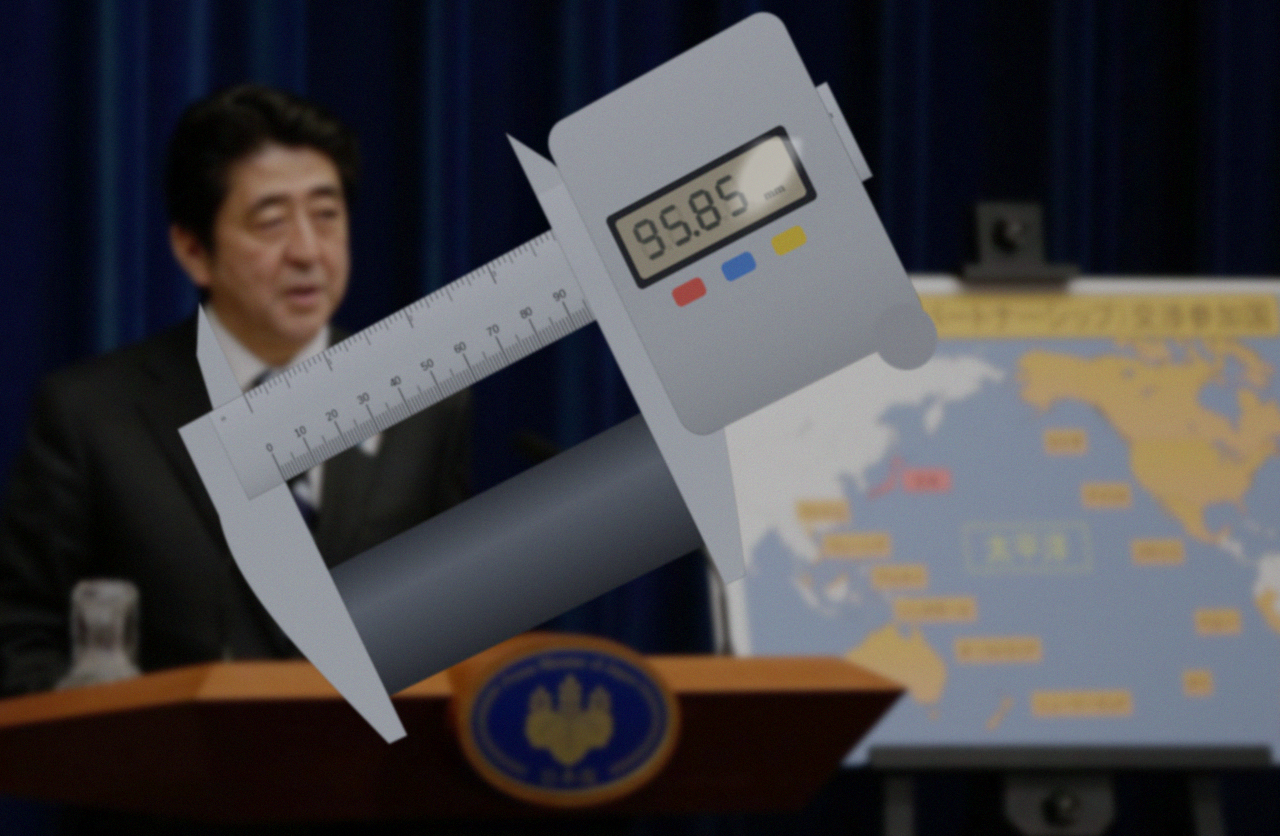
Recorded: 95.85 mm
